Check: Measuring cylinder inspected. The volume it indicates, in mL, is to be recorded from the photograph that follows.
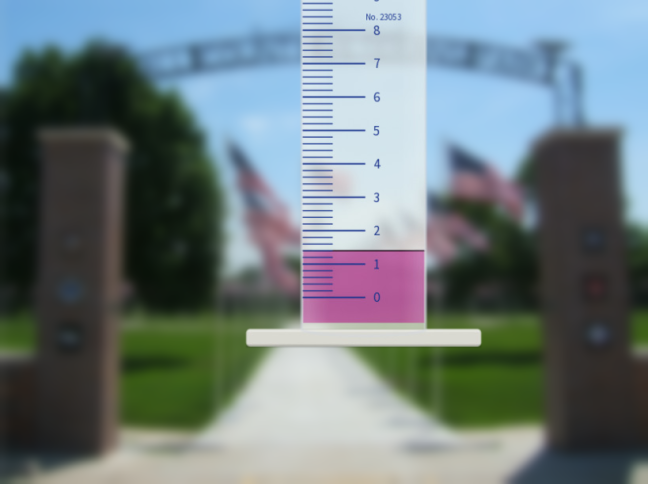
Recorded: 1.4 mL
